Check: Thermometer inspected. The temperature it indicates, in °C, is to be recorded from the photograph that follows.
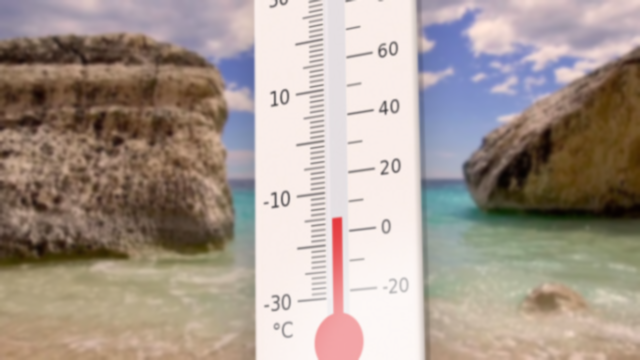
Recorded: -15 °C
